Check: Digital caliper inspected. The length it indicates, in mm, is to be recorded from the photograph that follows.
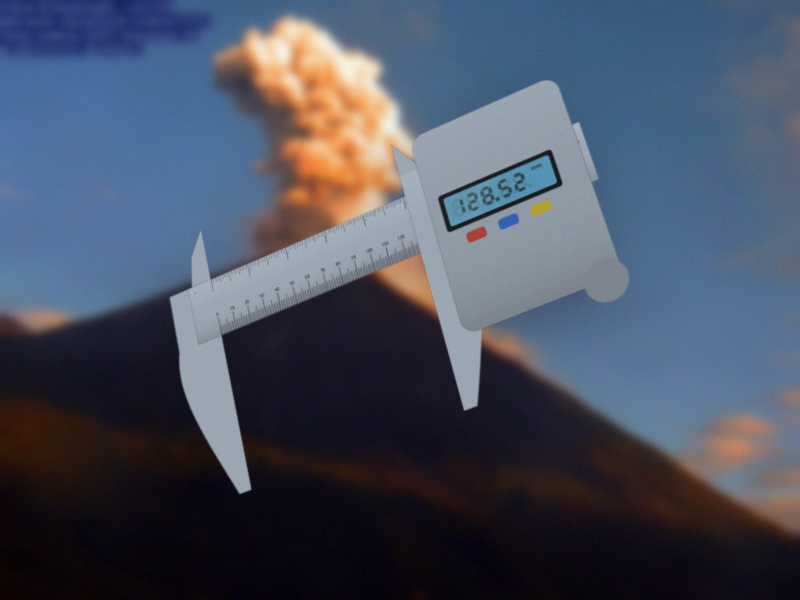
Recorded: 128.52 mm
